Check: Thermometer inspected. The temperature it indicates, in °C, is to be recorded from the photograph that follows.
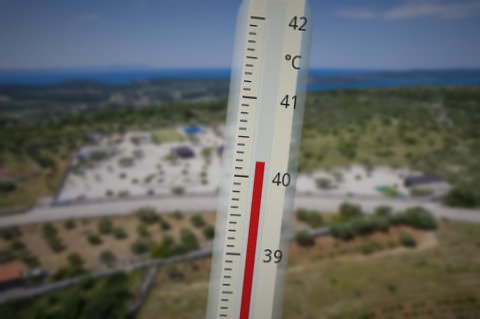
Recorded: 40.2 °C
